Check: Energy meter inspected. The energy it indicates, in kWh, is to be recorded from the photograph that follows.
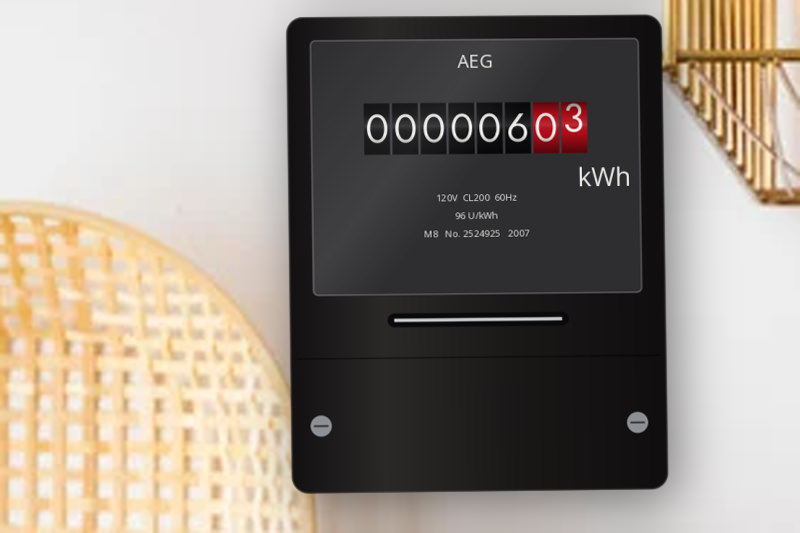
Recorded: 6.03 kWh
